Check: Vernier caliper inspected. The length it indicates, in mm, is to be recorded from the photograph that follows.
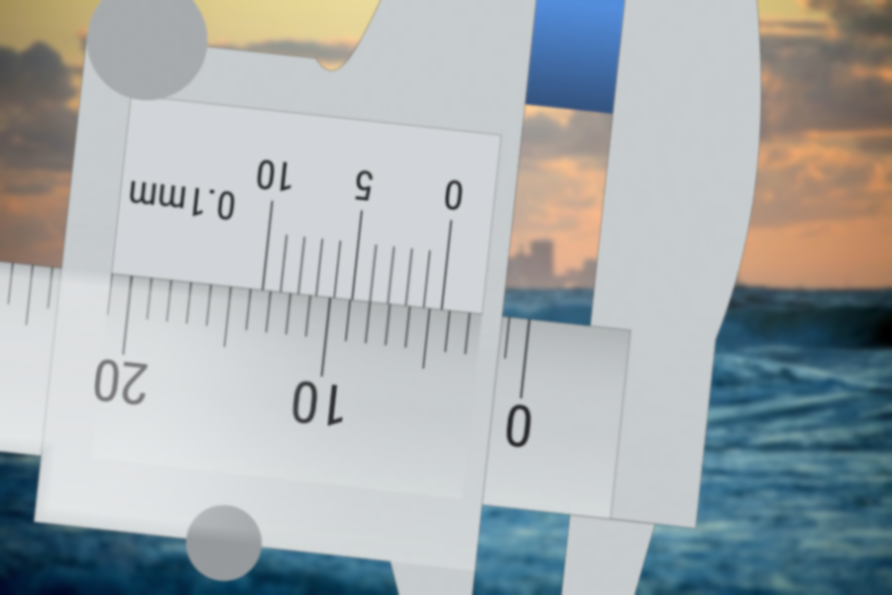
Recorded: 4.4 mm
